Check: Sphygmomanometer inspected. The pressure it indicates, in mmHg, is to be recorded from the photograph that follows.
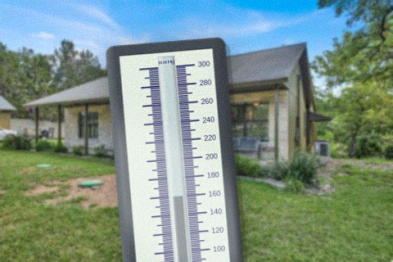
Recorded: 160 mmHg
